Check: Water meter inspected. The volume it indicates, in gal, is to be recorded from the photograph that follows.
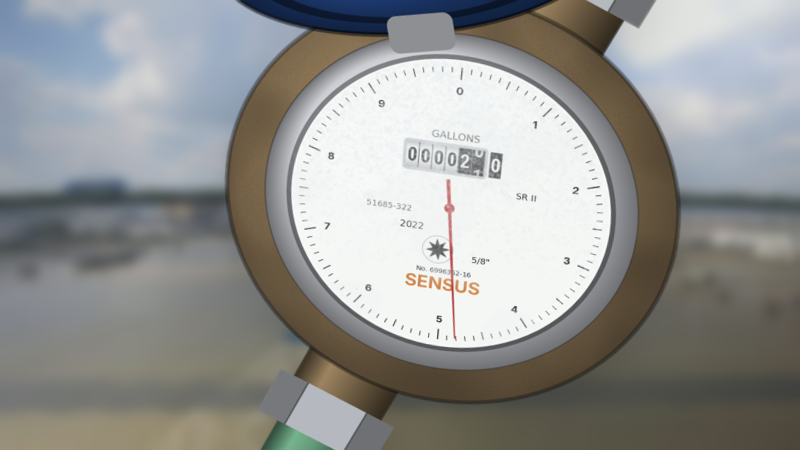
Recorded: 204.8 gal
